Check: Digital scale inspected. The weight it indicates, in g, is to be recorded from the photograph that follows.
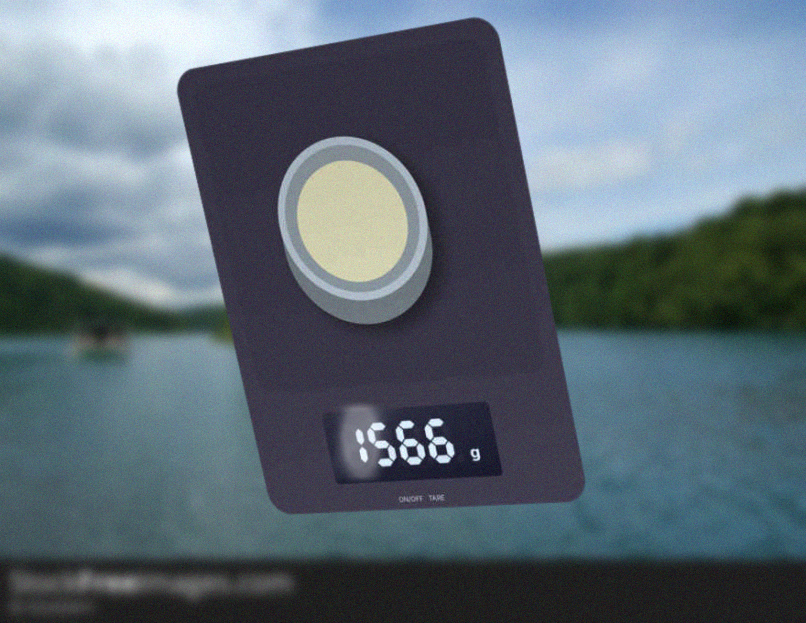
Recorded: 1566 g
